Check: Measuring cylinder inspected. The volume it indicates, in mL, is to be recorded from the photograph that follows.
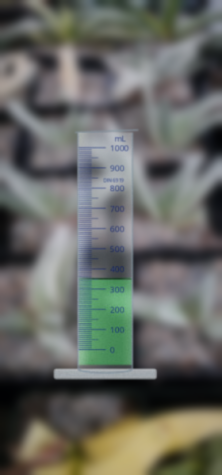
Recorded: 350 mL
